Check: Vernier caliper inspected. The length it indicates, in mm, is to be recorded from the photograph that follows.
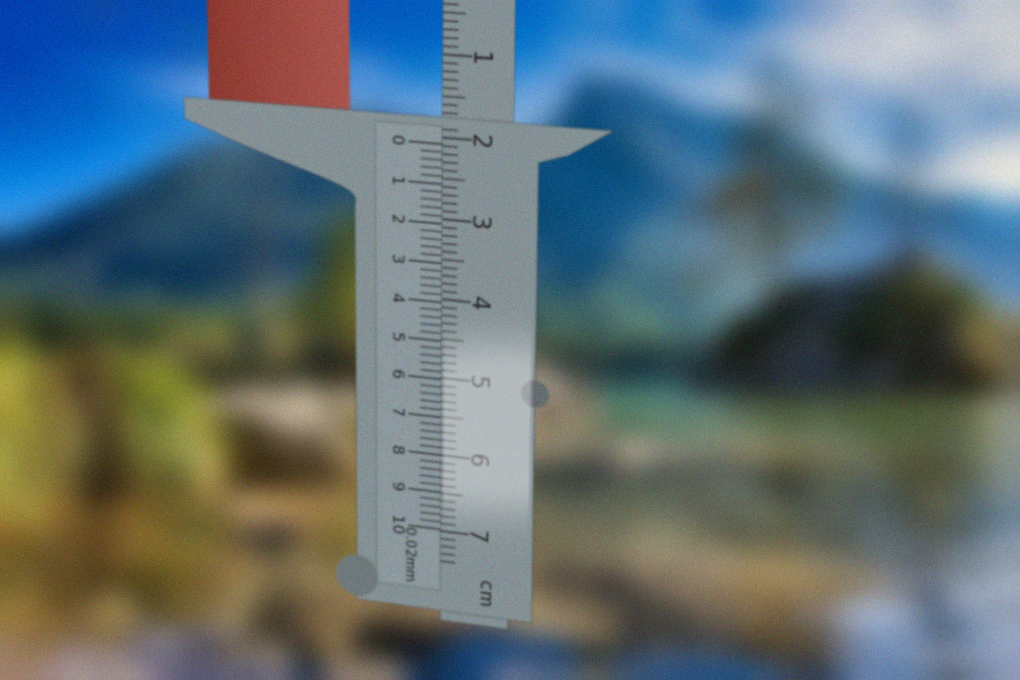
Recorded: 20.8 mm
